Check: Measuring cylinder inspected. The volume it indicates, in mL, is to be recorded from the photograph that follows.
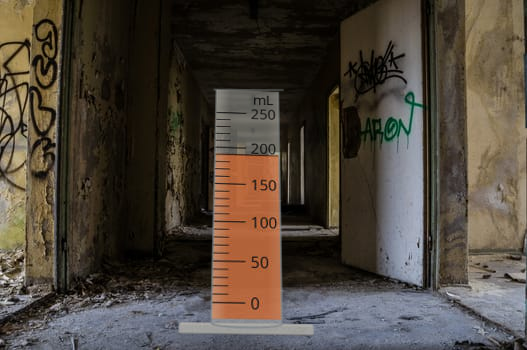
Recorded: 190 mL
